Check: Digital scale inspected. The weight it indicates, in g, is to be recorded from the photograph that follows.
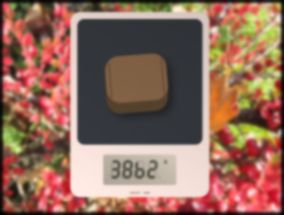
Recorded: 3862 g
